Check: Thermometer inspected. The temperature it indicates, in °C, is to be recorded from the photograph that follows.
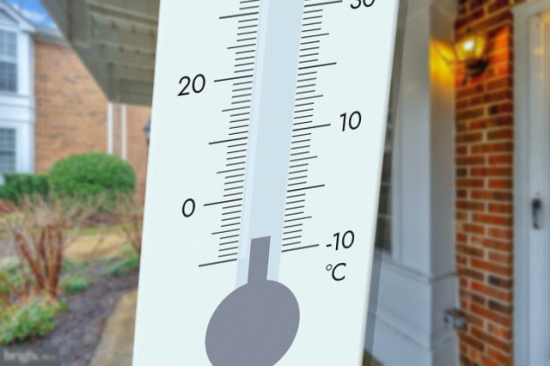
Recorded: -7 °C
